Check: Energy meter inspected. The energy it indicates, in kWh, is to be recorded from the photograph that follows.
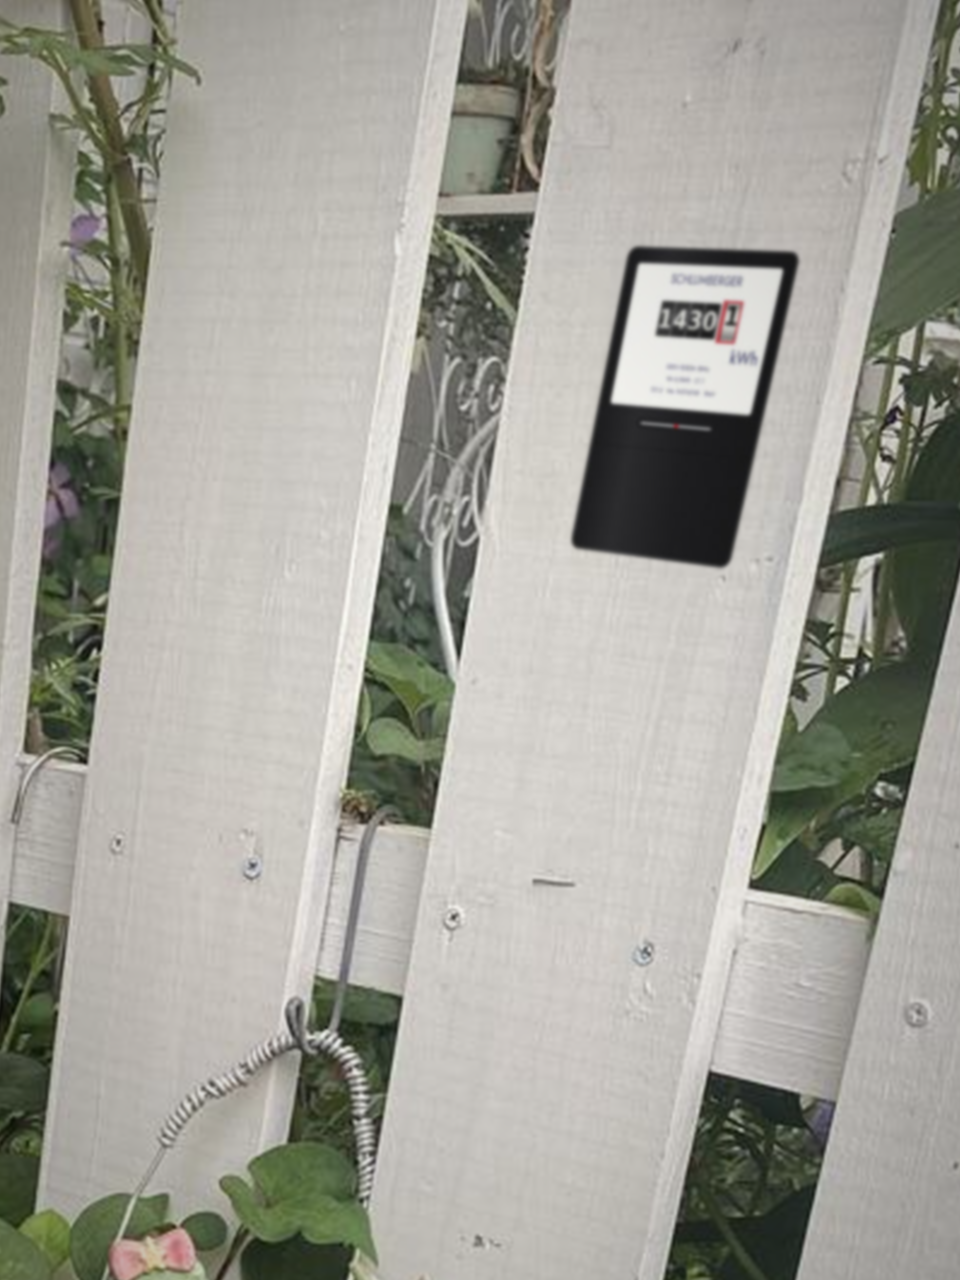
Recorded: 1430.1 kWh
